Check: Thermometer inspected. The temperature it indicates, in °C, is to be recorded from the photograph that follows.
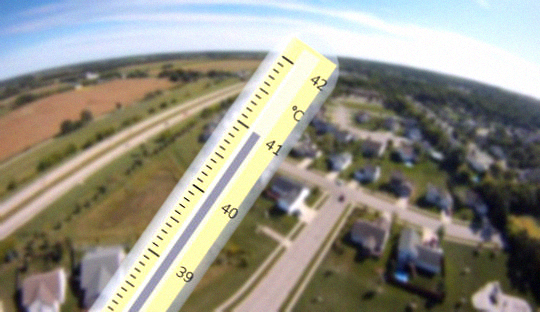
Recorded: 41 °C
